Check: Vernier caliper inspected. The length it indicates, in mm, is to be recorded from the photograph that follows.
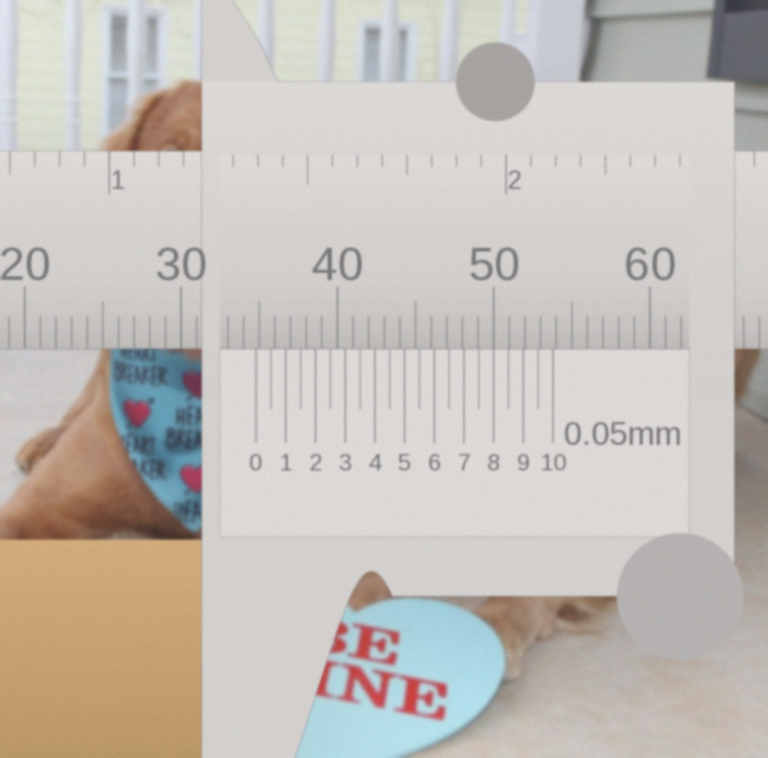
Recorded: 34.8 mm
